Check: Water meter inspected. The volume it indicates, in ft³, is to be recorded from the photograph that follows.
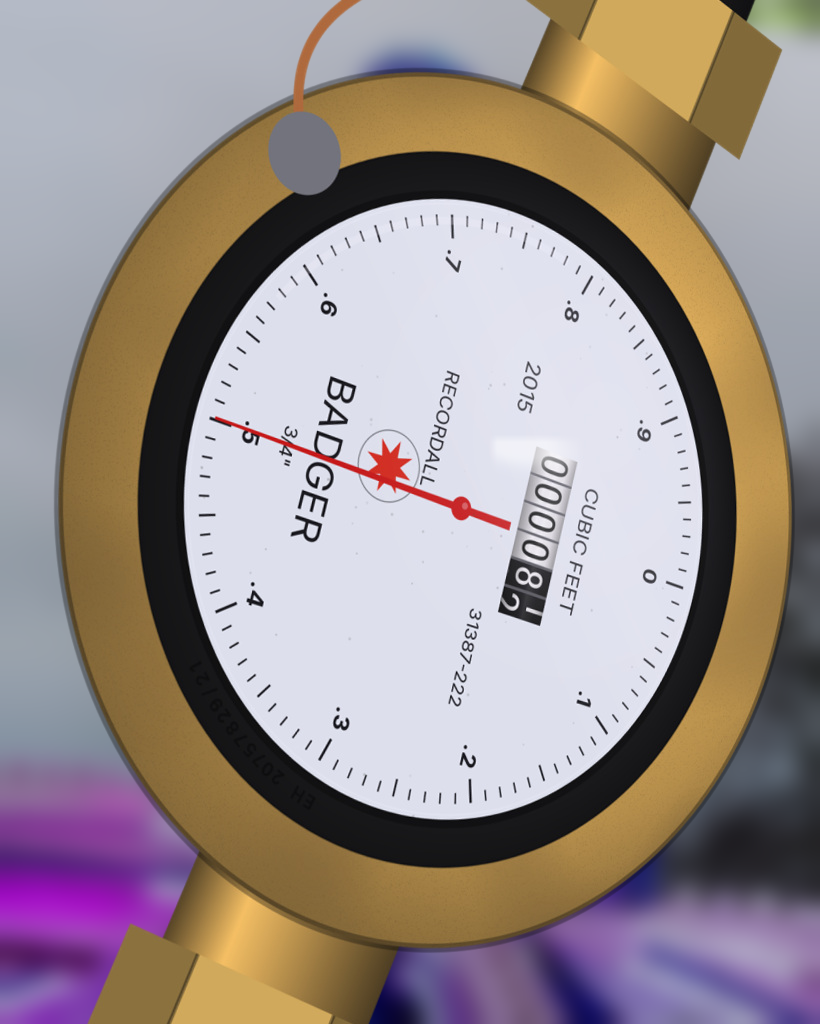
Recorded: 81.50 ft³
